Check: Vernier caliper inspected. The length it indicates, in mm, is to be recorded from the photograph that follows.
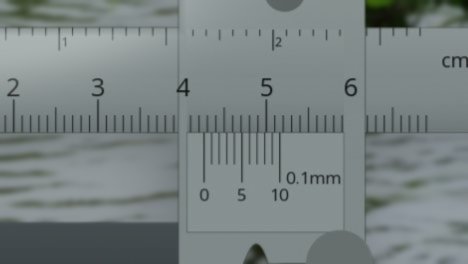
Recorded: 42.6 mm
